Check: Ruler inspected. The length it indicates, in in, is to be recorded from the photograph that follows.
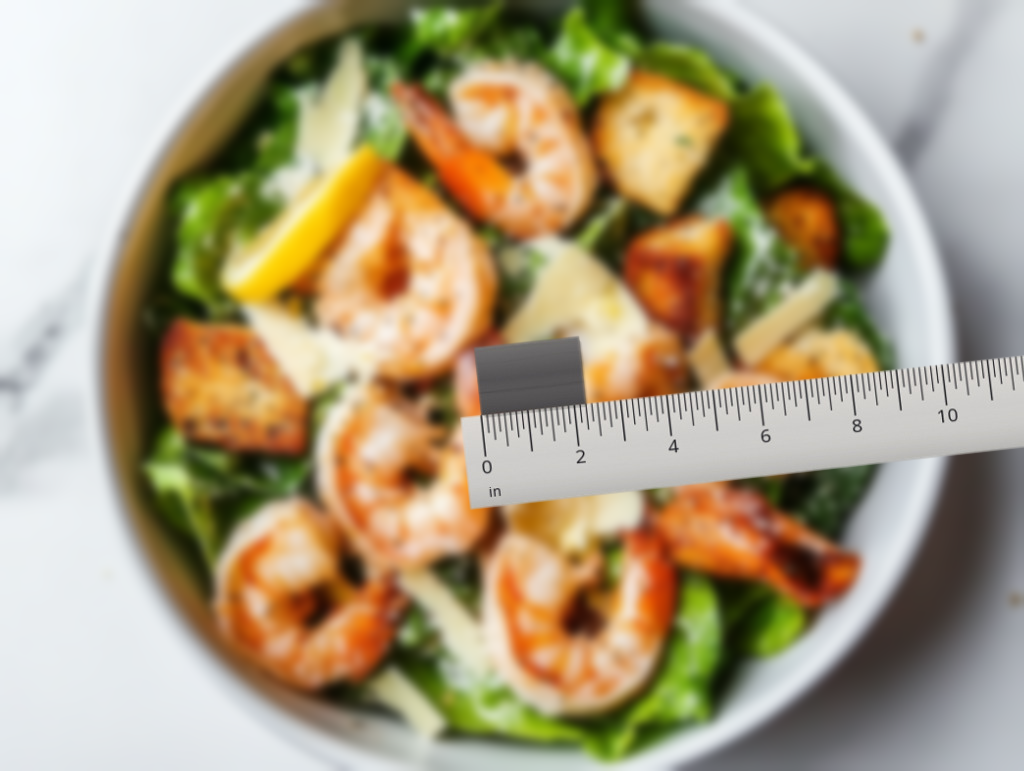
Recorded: 2.25 in
